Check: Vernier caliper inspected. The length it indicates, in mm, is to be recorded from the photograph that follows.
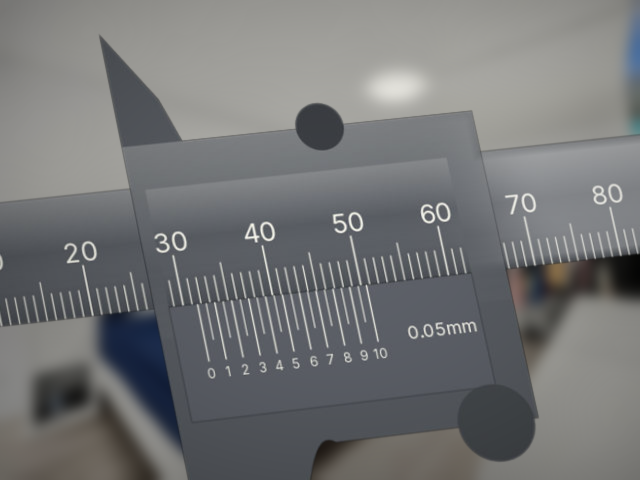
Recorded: 31.6 mm
